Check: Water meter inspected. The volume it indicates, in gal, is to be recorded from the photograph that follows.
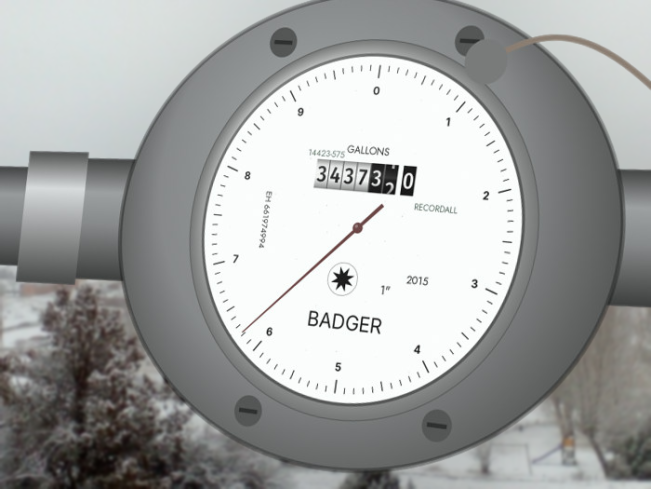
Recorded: 3437316.2 gal
